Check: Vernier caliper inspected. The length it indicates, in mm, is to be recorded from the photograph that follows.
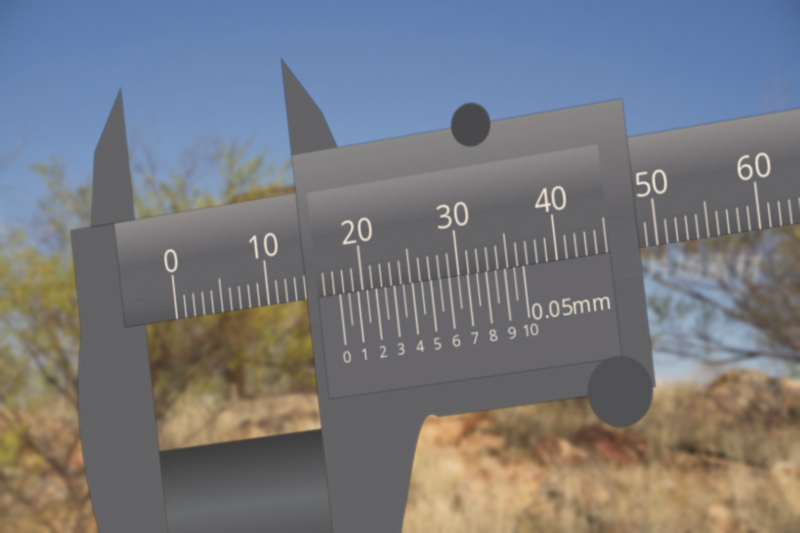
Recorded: 17.6 mm
